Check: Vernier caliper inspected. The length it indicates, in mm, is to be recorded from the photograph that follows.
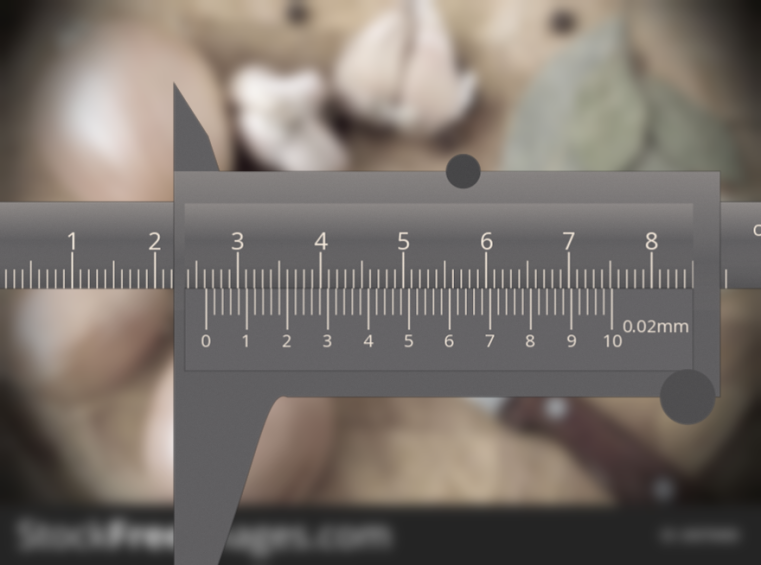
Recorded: 26.2 mm
